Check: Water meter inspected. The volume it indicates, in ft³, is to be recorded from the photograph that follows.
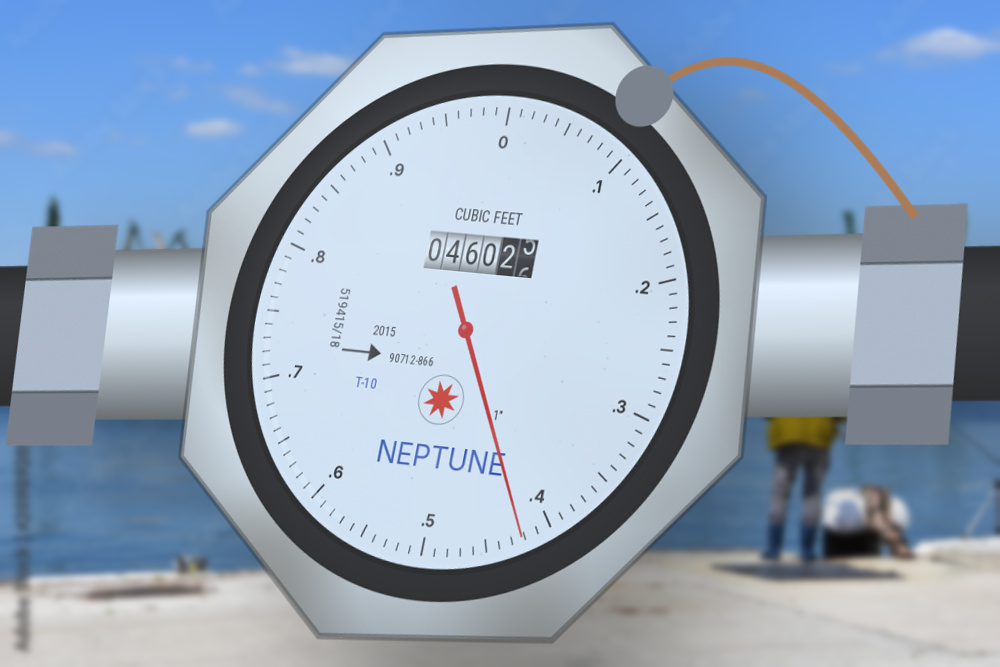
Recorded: 46025.42 ft³
